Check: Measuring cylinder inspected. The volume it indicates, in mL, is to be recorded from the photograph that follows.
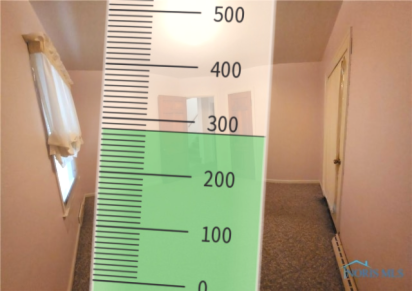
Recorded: 280 mL
